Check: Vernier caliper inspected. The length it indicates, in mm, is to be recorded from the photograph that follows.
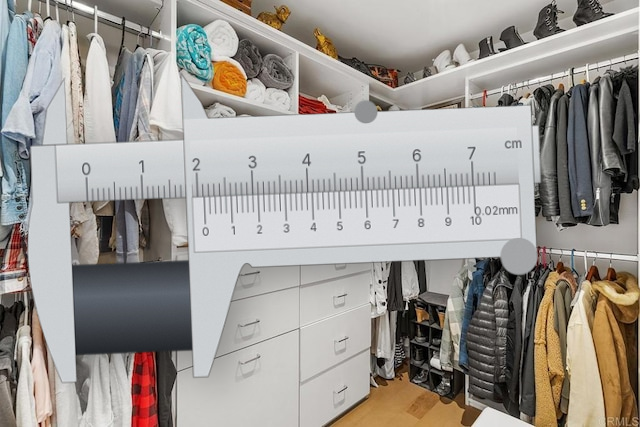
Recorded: 21.2 mm
